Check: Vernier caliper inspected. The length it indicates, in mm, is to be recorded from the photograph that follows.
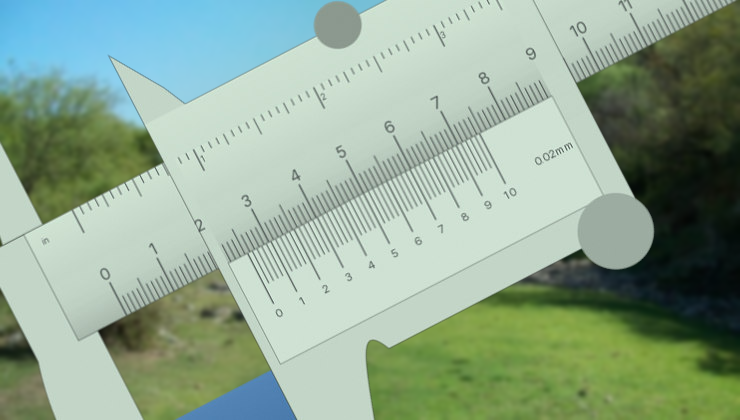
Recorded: 25.5 mm
